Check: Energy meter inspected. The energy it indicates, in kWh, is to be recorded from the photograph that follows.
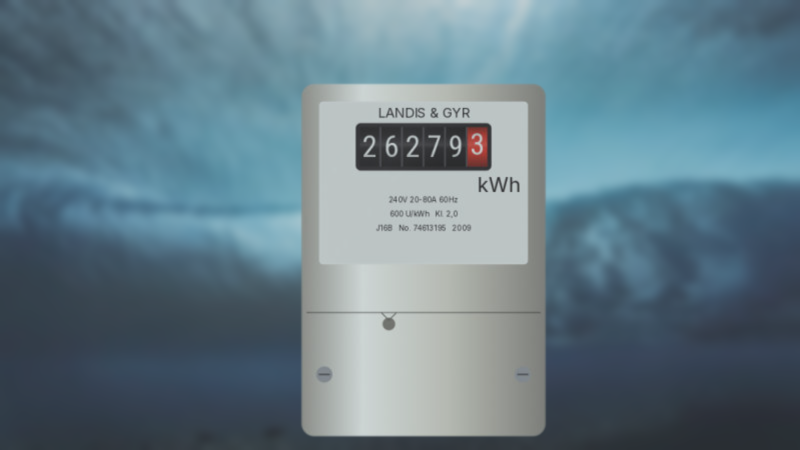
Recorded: 26279.3 kWh
